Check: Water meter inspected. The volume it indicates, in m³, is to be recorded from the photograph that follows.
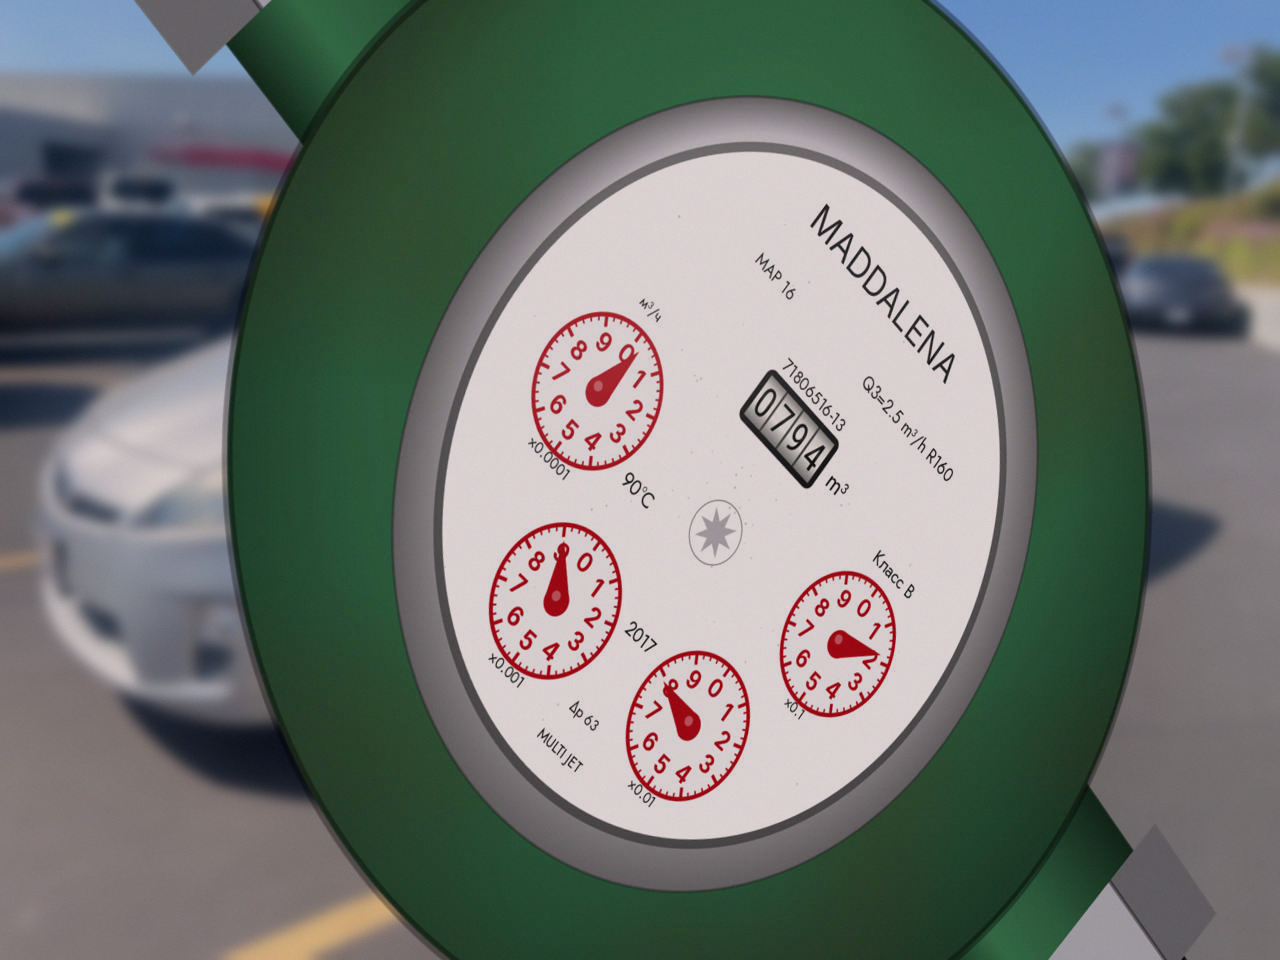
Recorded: 794.1790 m³
